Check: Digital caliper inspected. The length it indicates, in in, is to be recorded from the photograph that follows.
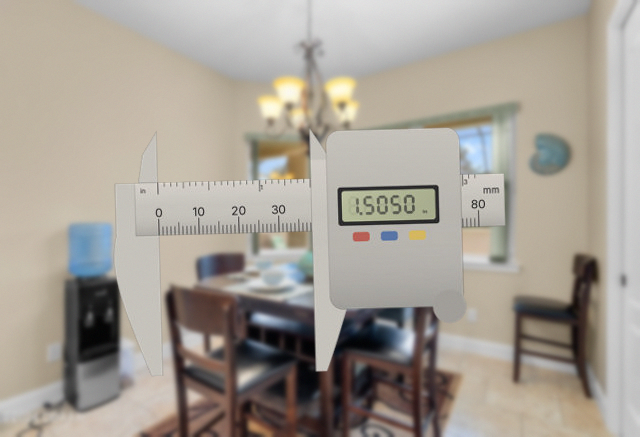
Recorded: 1.5050 in
